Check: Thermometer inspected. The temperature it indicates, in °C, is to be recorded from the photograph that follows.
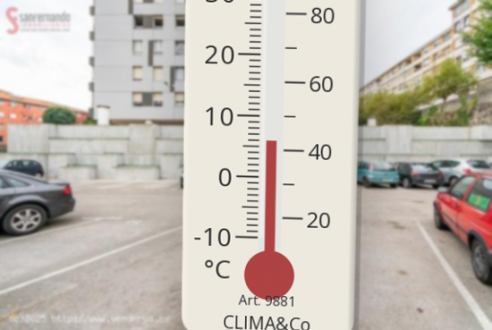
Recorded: 6 °C
